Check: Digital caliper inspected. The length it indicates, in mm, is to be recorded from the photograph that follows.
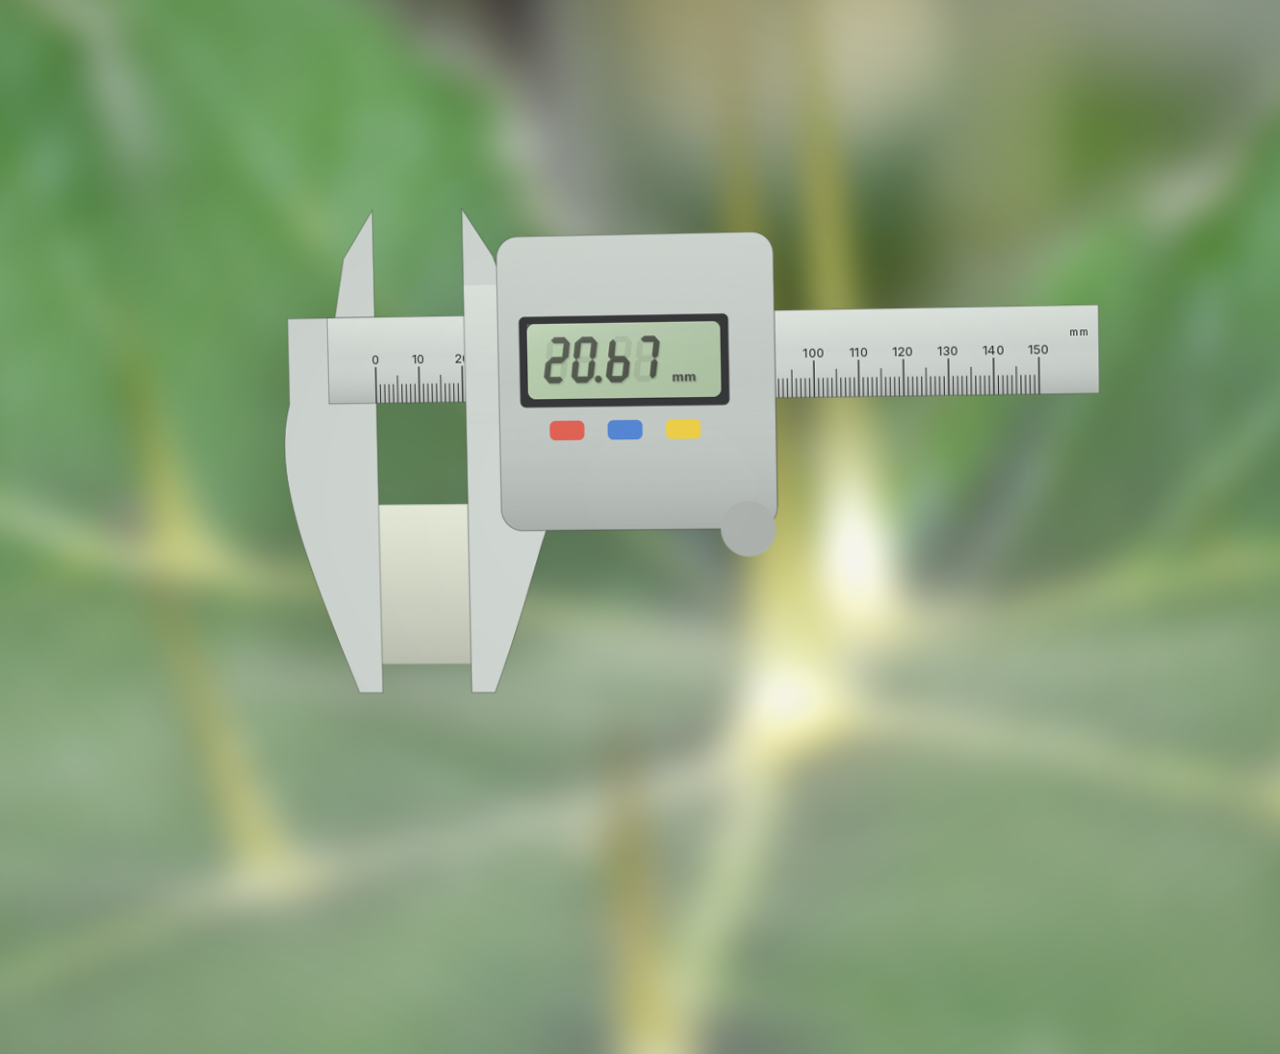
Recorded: 20.67 mm
